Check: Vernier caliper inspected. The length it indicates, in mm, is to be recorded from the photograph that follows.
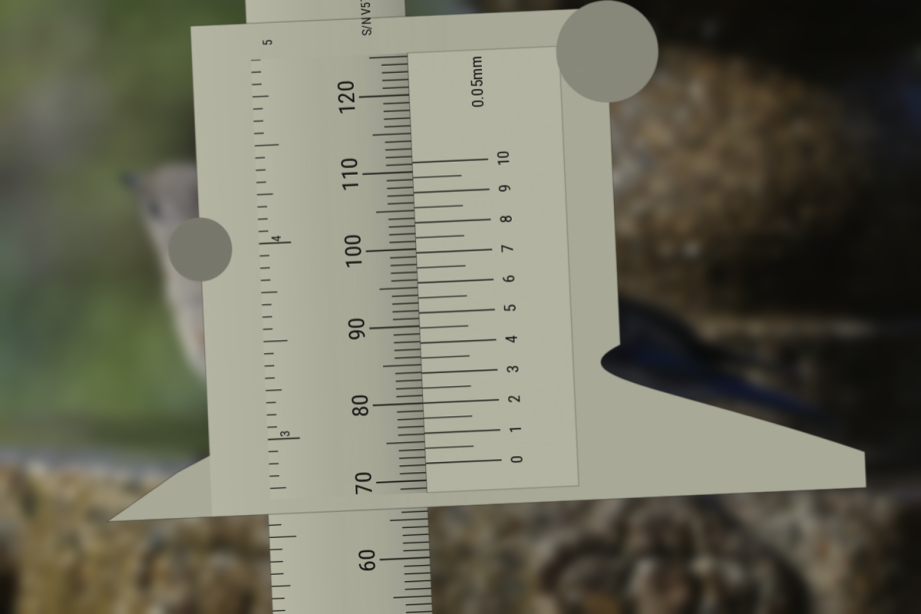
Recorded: 72.2 mm
